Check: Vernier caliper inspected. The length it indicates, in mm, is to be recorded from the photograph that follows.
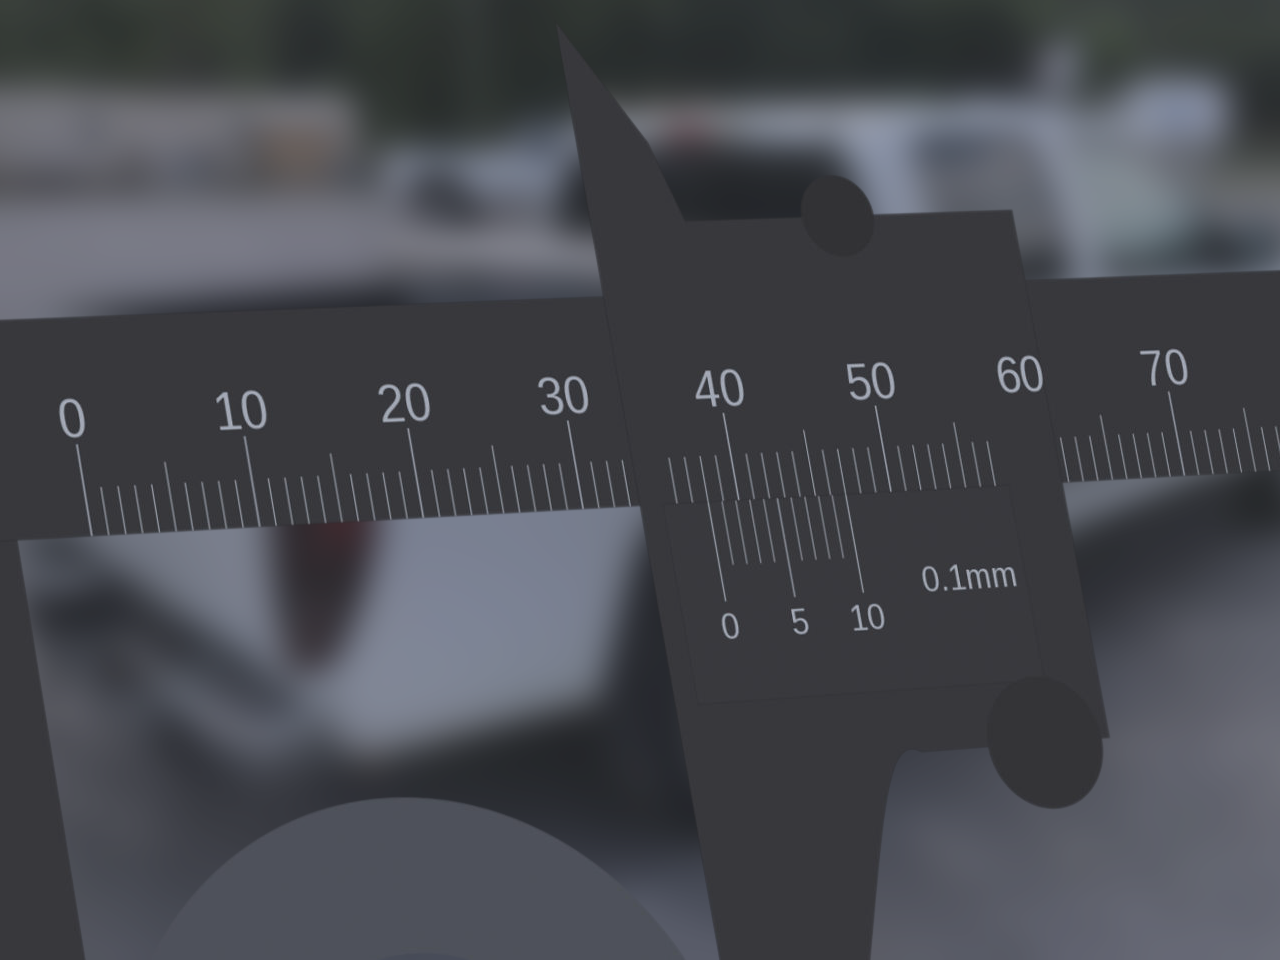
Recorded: 38.0 mm
